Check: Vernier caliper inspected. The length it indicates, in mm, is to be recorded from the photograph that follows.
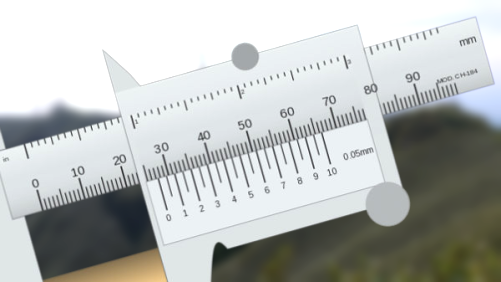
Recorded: 27.5 mm
